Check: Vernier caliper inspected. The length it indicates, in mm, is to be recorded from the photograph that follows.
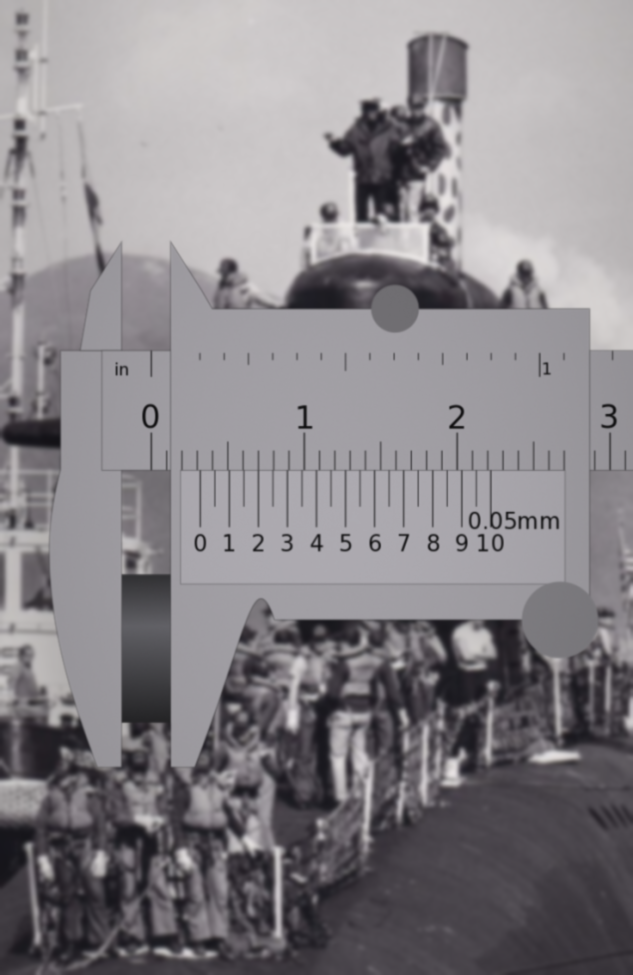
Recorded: 3.2 mm
